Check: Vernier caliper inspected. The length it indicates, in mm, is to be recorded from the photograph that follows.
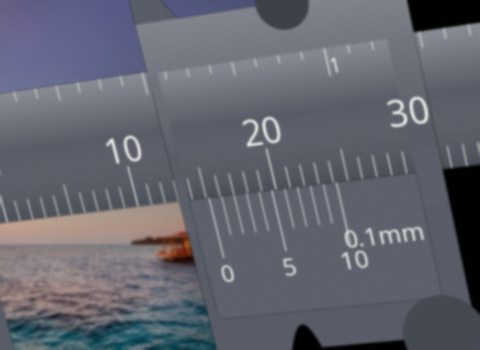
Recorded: 15.2 mm
